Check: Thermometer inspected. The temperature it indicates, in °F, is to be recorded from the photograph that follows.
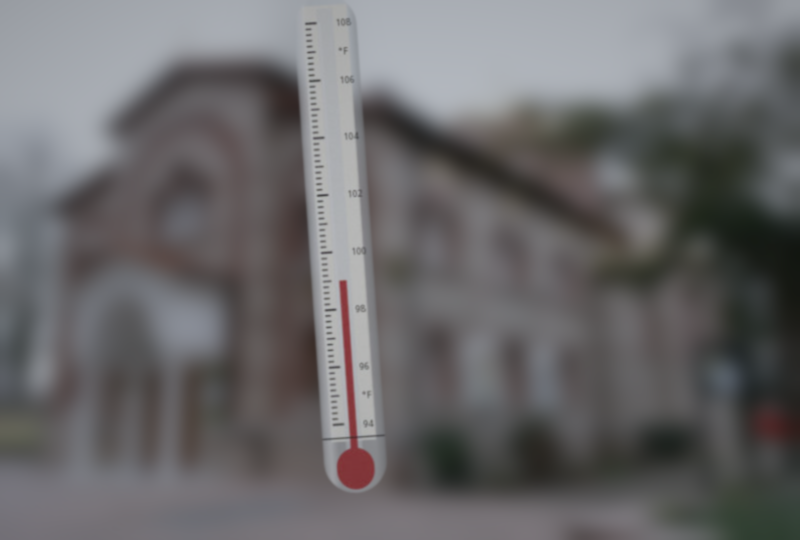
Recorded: 99 °F
